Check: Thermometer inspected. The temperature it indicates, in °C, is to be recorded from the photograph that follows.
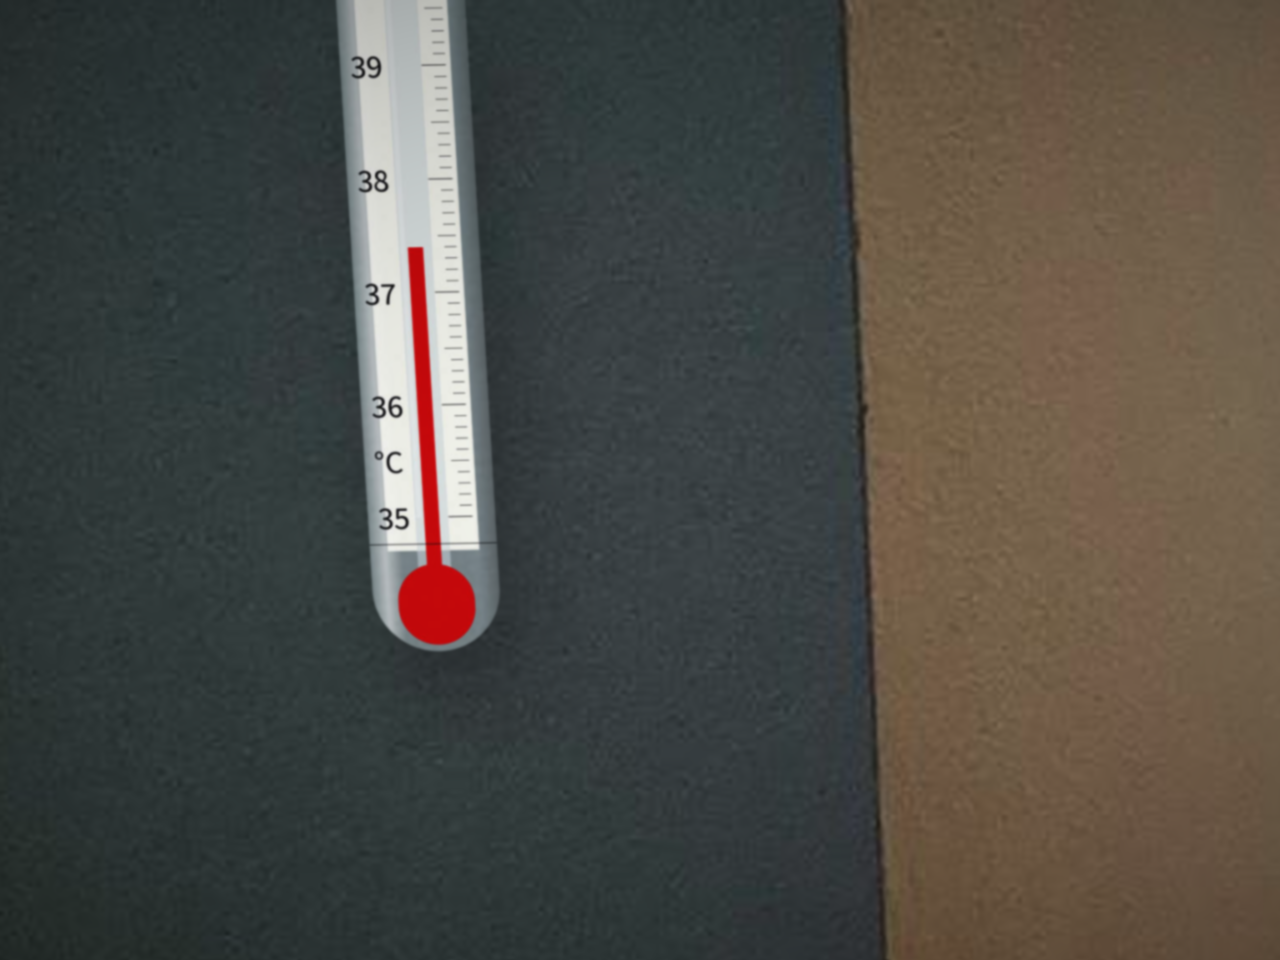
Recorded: 37.4 °C
